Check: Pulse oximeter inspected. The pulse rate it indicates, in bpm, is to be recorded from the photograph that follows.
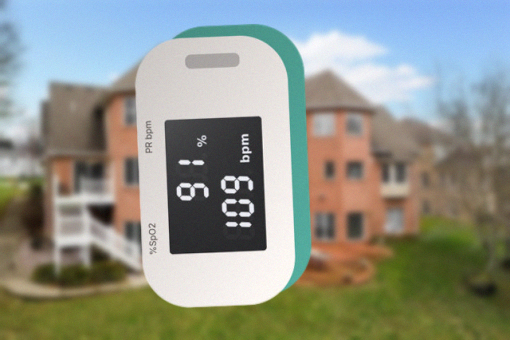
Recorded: 109 bpm
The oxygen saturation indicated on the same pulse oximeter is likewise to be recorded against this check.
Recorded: 91 %
